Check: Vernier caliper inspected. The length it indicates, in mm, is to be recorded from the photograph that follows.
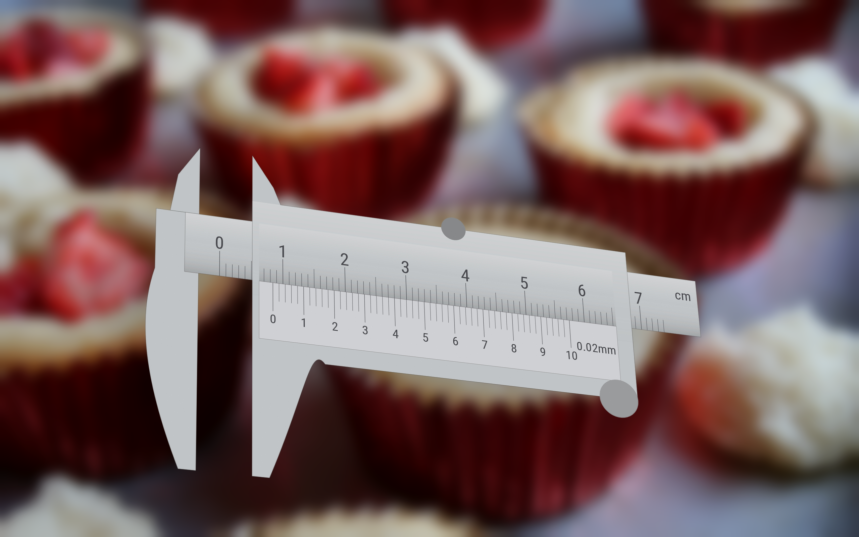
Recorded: 8.4 mm
